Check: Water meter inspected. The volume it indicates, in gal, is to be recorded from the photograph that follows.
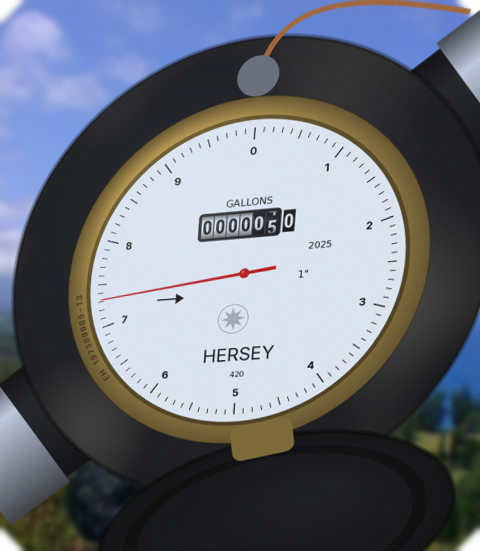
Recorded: 47.3 gal
